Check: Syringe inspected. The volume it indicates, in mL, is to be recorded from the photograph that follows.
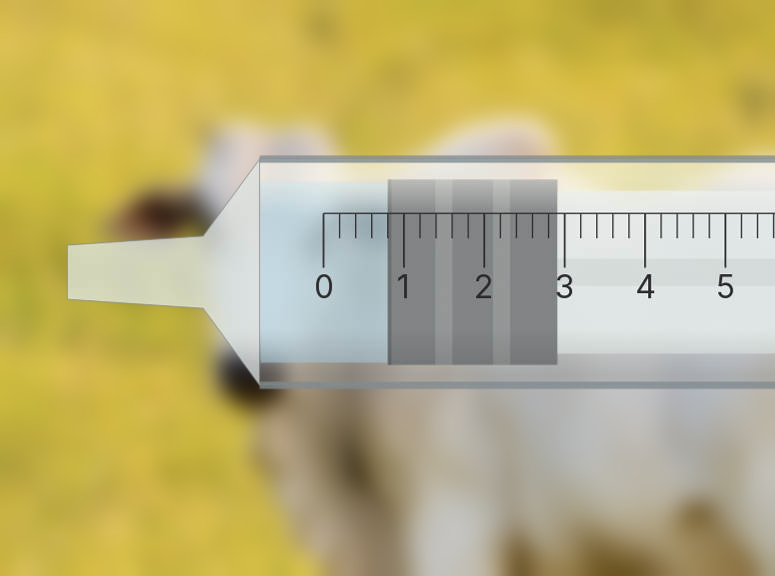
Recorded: 0.8 mL
